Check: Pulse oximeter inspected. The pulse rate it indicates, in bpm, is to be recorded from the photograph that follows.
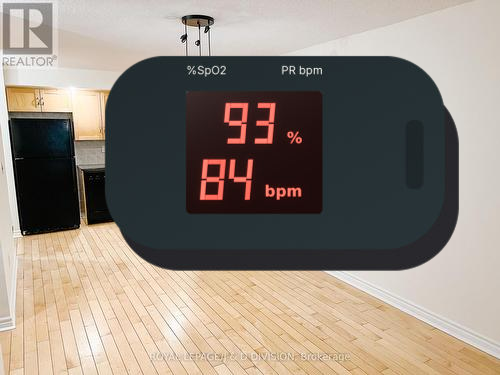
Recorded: 84 bpm
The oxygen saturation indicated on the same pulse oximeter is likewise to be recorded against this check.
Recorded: 93 %
